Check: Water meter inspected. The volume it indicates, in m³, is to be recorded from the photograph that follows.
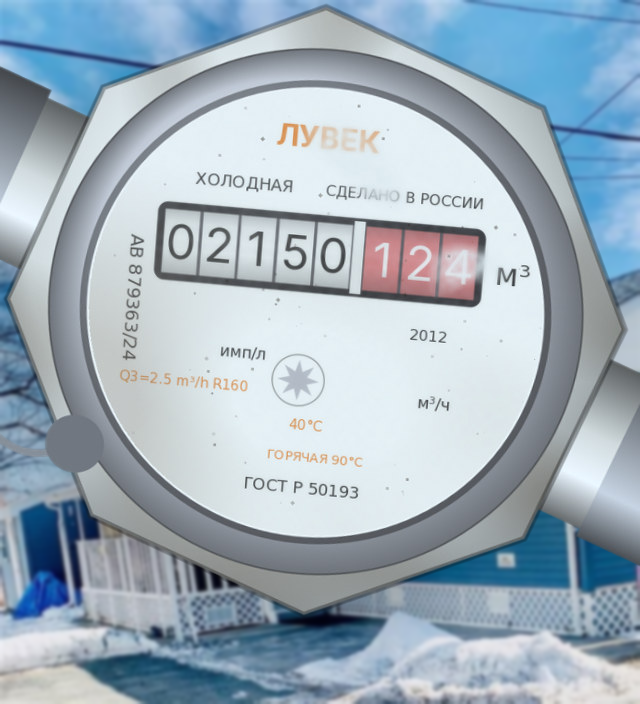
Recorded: 2150.124 m³
